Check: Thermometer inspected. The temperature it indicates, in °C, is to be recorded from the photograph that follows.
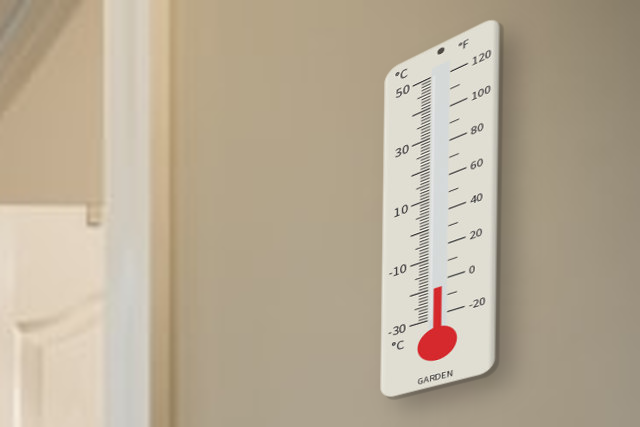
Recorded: -20 °C
